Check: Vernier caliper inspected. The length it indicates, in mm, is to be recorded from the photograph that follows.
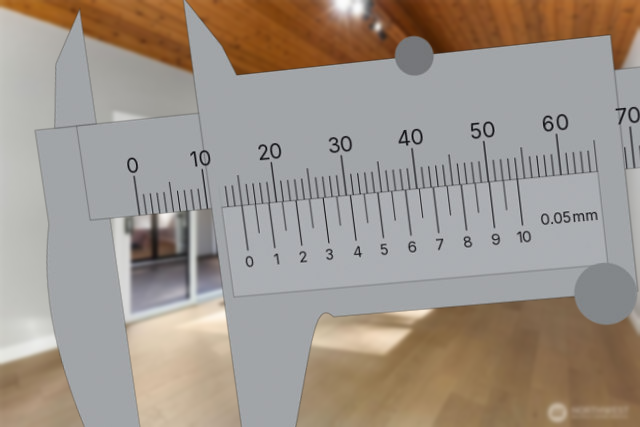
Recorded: 15.0 mm
